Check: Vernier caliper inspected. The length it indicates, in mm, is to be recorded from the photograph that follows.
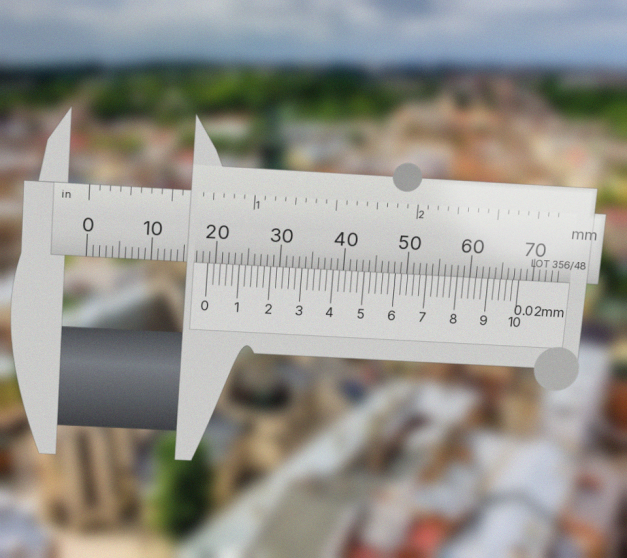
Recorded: 18.8 mm
